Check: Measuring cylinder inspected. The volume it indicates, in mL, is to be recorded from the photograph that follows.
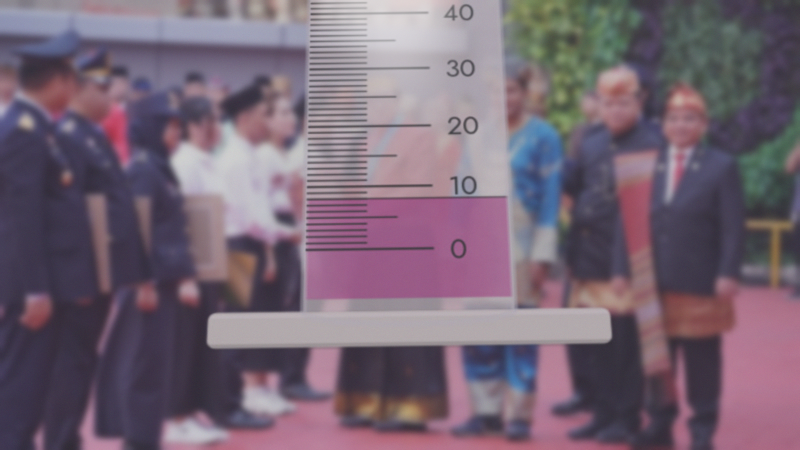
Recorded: 8 mL
